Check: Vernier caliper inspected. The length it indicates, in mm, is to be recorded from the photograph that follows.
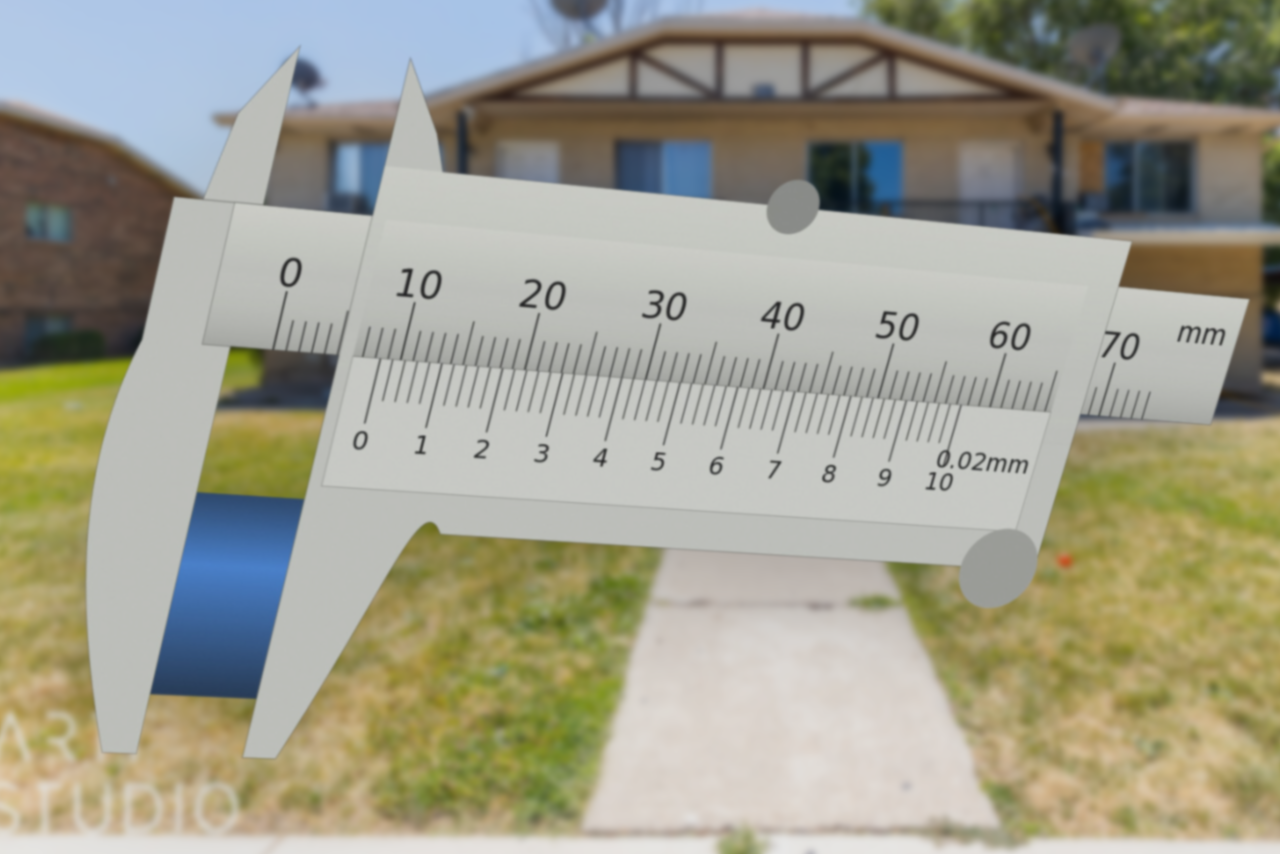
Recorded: 8.4 mm
